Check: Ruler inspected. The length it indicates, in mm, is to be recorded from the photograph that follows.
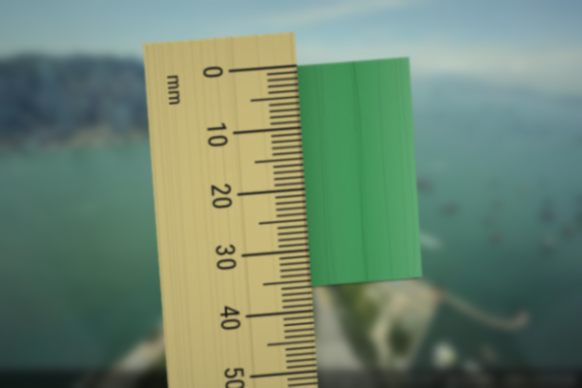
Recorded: 36 mm
